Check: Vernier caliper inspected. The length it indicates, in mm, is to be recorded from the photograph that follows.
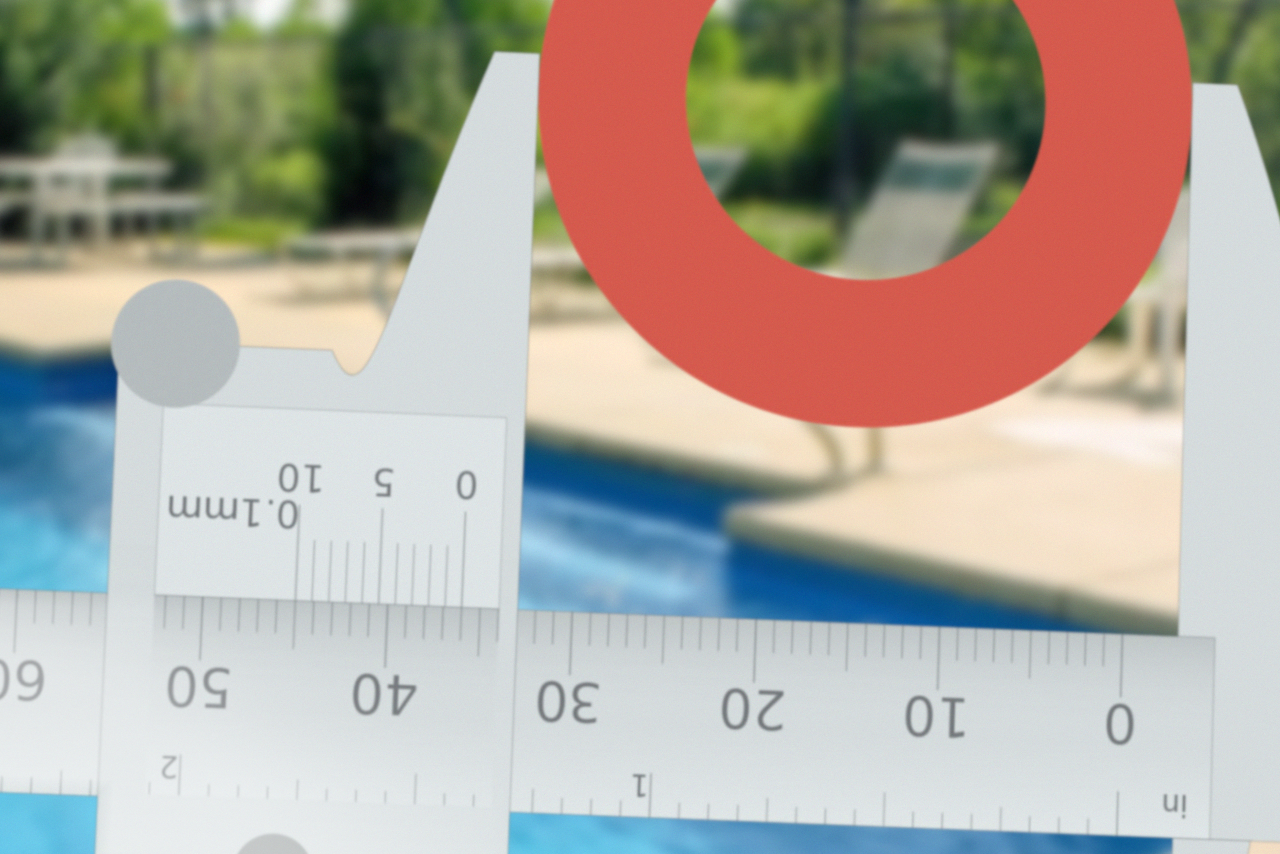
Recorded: 36.0 mm
